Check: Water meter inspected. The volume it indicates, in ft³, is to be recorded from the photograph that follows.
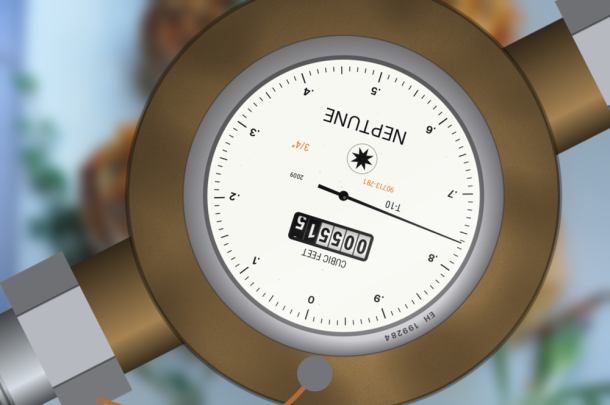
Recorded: 5514.76 ft³
